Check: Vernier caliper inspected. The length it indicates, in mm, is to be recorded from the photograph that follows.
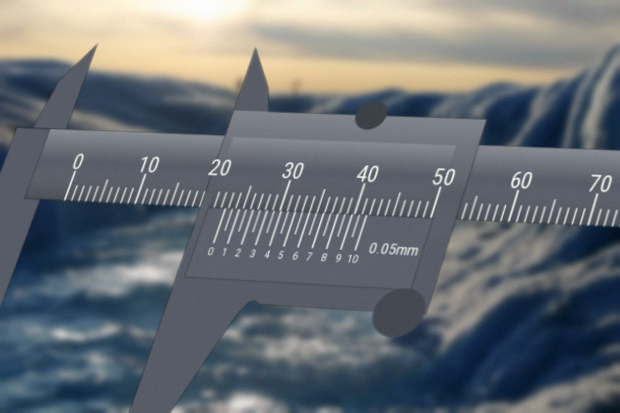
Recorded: 22.6 mm
